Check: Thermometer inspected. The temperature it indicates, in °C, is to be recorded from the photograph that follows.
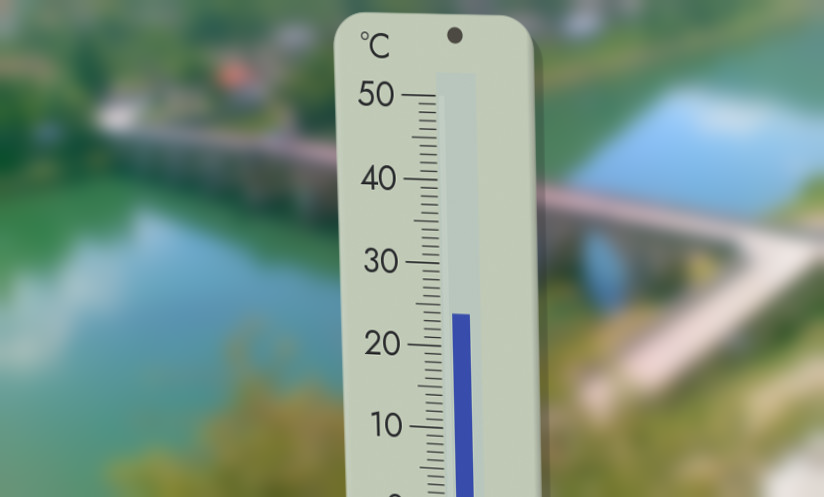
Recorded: 24 °C
